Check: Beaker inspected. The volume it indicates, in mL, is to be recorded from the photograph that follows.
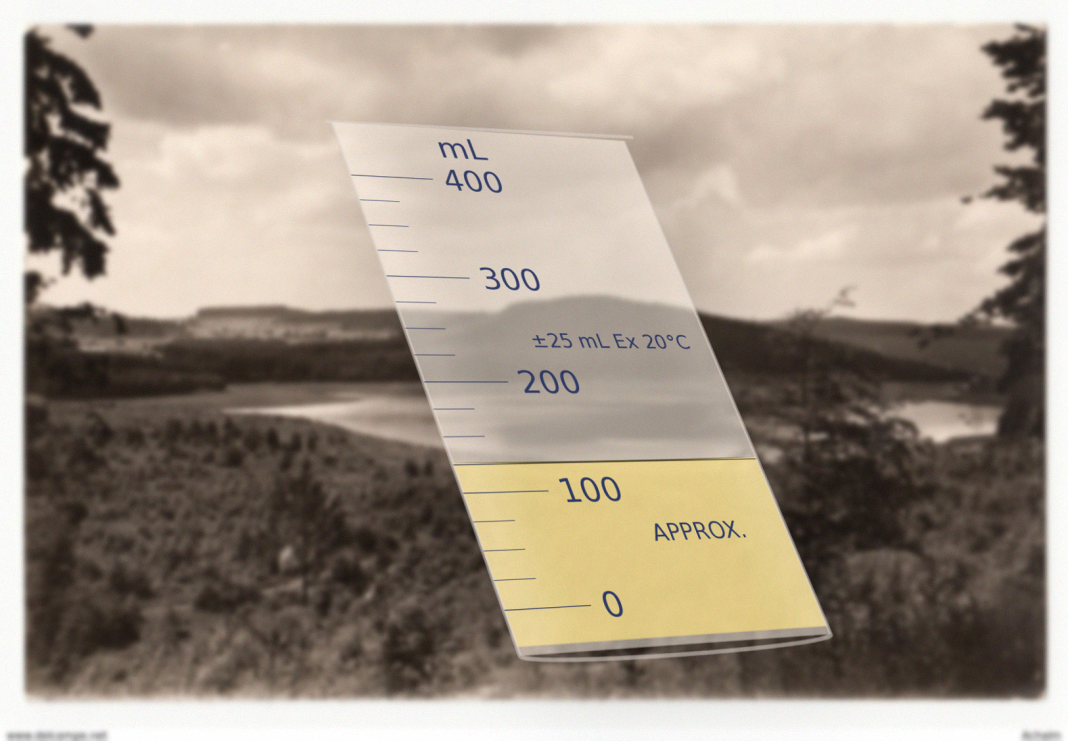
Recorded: 125 mL
